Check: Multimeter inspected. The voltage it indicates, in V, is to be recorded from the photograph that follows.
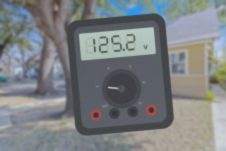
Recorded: 125.2 V
